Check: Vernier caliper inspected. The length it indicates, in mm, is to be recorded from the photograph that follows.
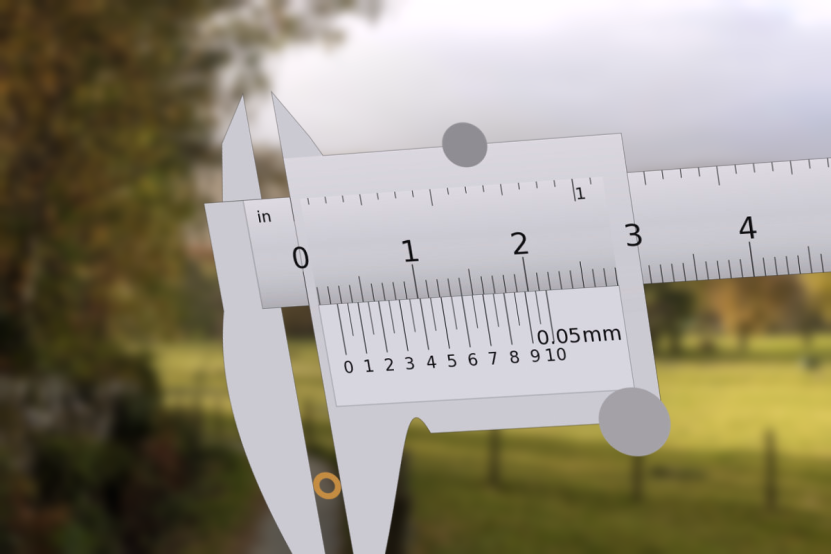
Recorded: 2.6 mm
